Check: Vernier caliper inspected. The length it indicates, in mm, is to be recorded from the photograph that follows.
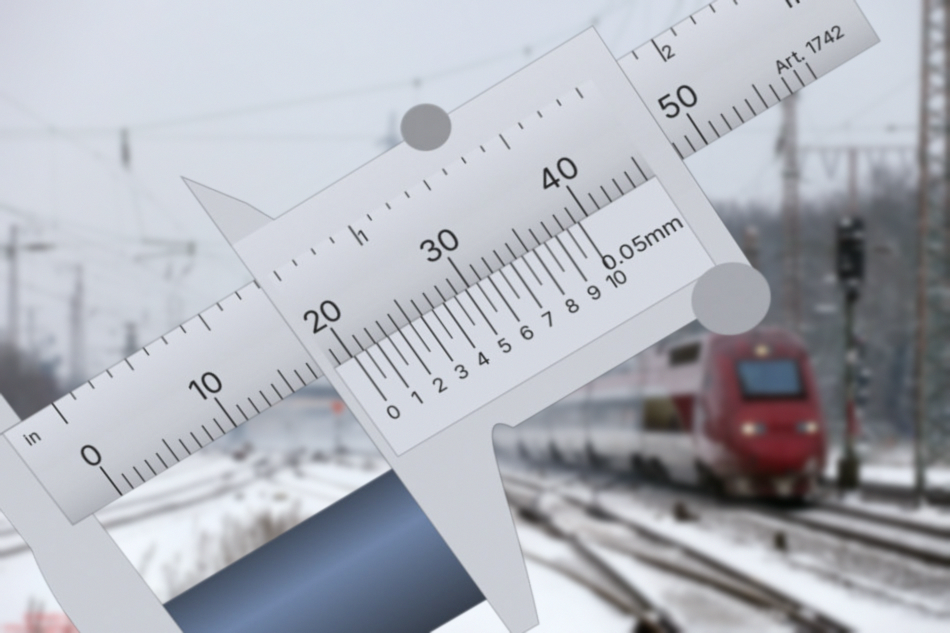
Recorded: 20.2 mm
